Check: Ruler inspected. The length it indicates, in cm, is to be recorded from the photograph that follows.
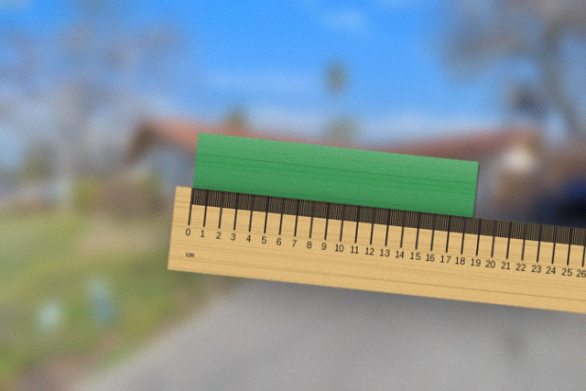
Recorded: 18.5 cm
